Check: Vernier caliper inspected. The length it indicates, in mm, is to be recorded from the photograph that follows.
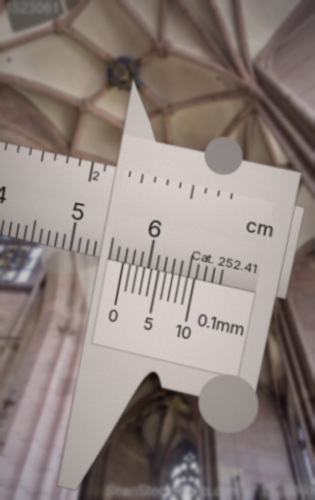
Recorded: 56.8 mm
